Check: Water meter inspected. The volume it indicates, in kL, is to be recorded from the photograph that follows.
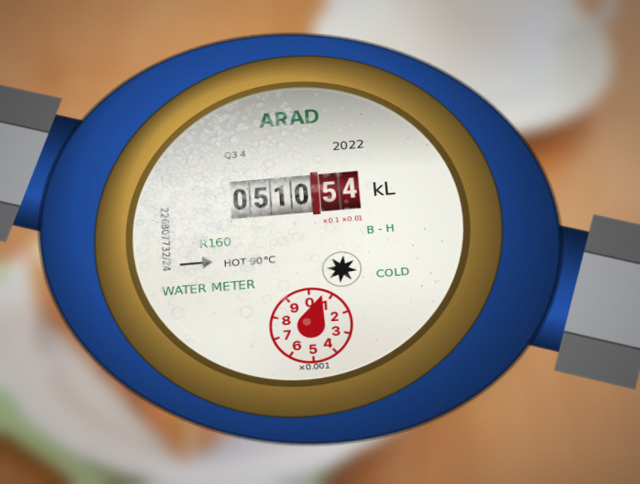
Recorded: 510.540 kL
